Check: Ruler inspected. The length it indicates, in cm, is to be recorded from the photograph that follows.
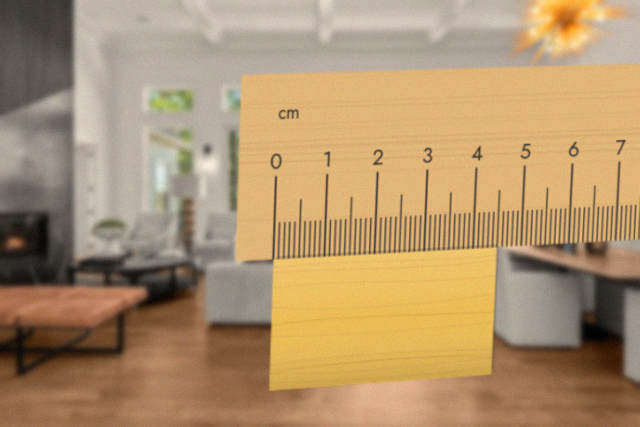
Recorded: 4.5 cm
